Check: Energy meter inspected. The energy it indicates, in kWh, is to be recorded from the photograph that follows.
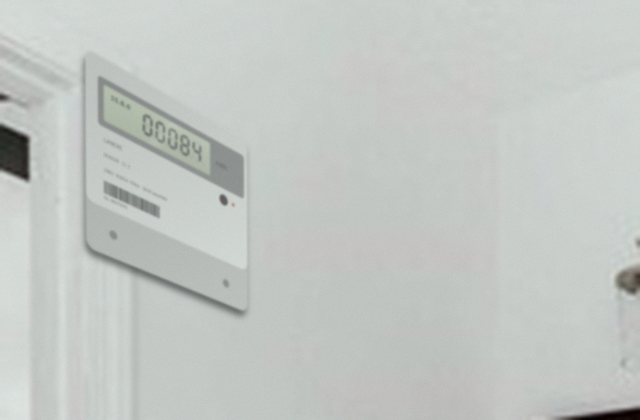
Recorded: 84 kWh
